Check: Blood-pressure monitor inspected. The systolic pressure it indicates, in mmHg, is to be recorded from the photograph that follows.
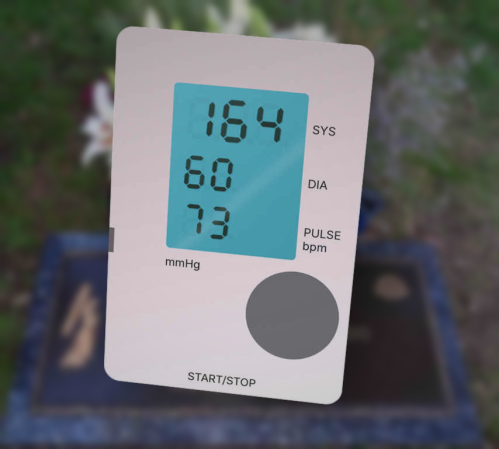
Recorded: 164 mmHg
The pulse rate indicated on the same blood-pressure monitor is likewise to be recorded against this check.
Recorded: 73 bpm
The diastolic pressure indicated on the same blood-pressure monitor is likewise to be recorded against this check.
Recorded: 60 mmHg
